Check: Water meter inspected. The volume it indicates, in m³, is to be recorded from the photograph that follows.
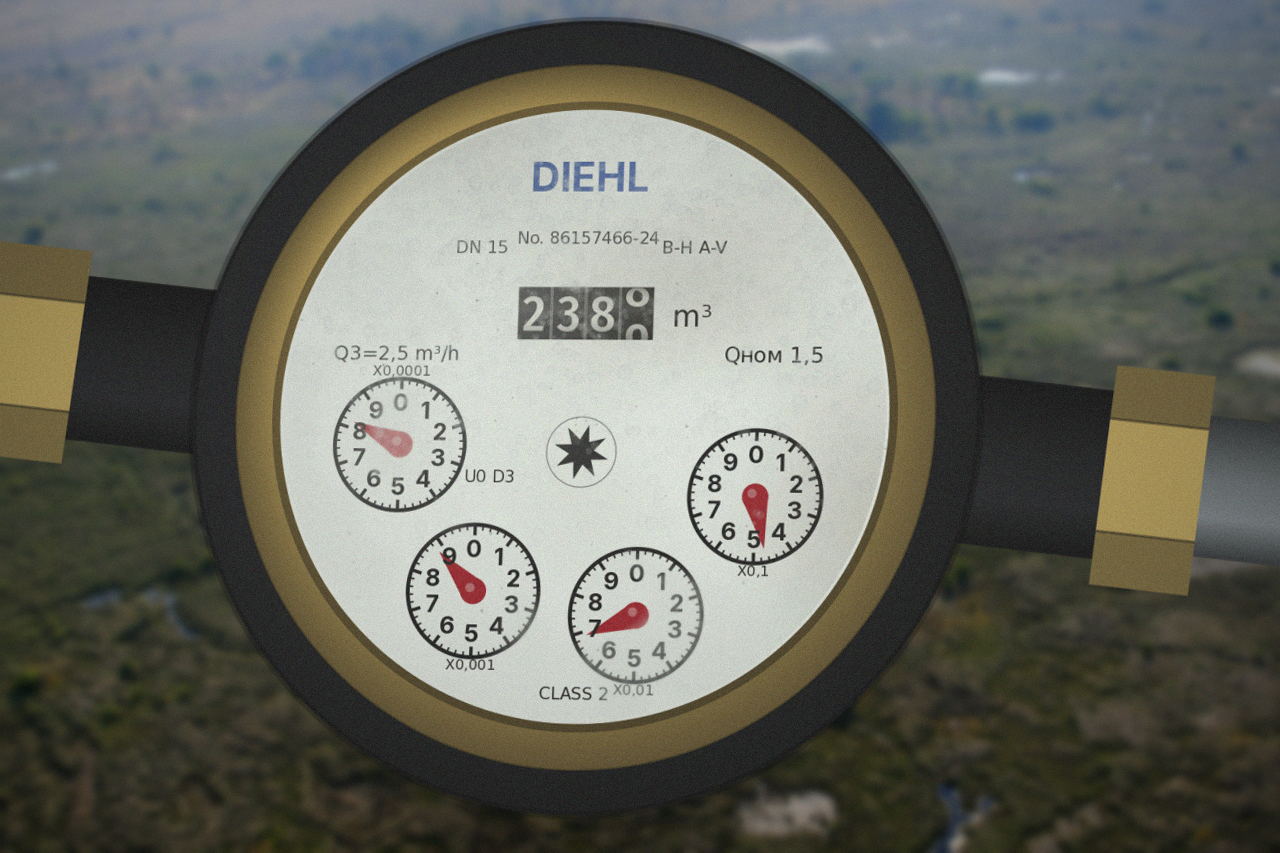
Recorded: 2388.4688 m³
